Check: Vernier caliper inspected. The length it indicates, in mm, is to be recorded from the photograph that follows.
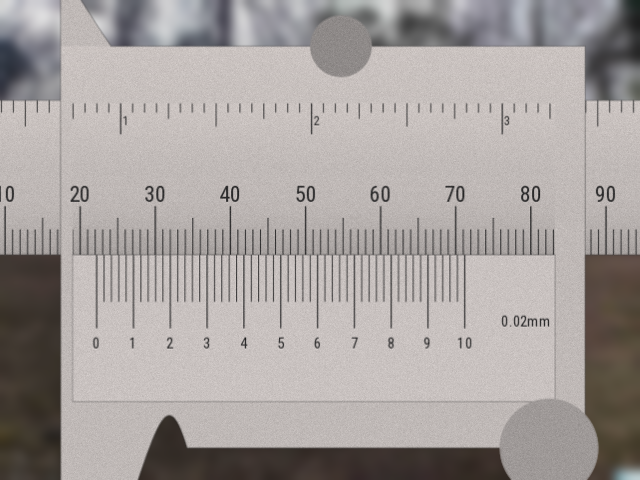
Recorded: 22.2 mm
